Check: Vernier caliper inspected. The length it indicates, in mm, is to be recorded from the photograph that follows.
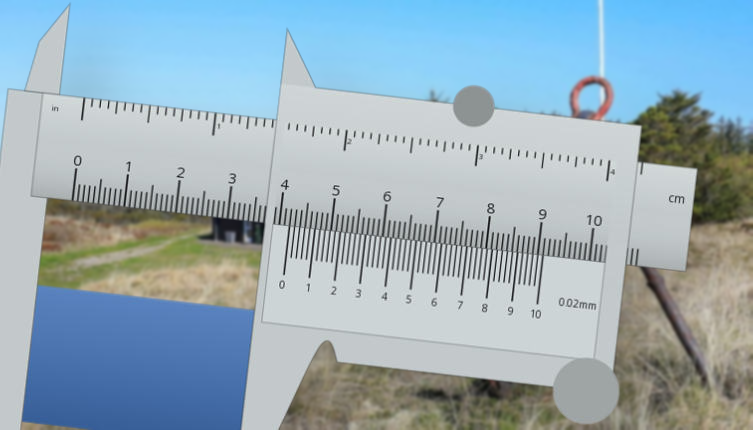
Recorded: 42.0 mm
